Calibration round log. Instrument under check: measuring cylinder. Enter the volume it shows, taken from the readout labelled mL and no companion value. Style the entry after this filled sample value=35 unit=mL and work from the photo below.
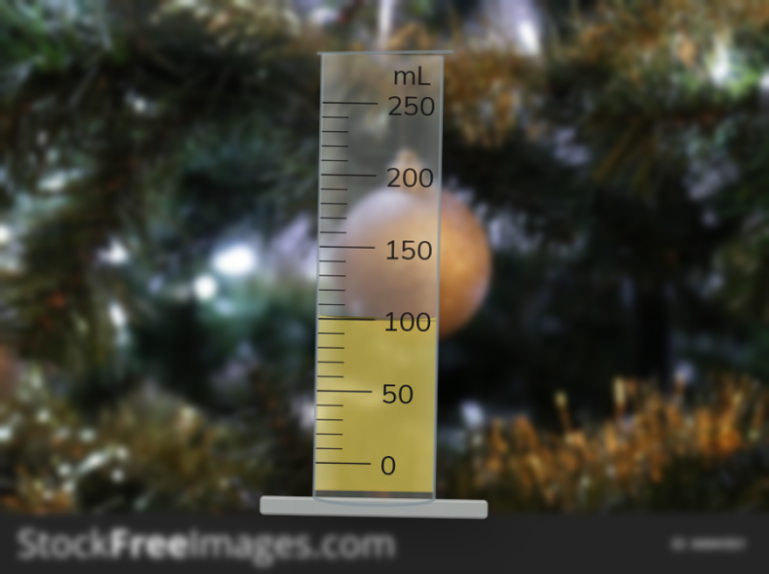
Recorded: value=100 unit=mL
